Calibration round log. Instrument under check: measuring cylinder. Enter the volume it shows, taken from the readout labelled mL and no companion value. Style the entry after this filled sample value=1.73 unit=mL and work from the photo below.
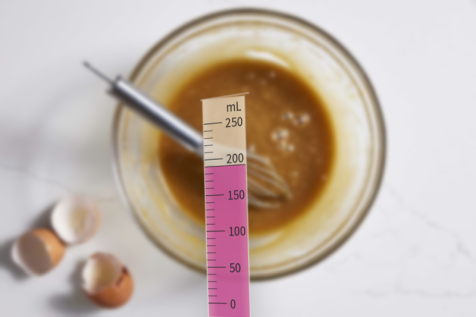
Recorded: value=190 unit=mL
